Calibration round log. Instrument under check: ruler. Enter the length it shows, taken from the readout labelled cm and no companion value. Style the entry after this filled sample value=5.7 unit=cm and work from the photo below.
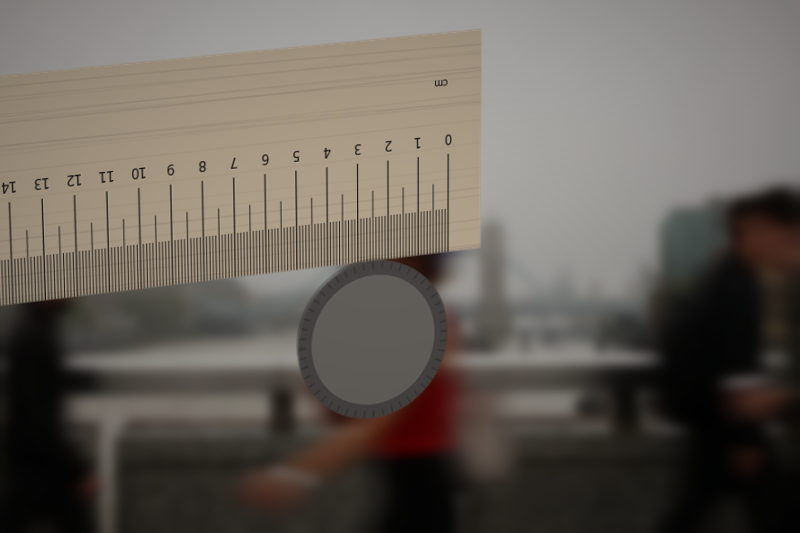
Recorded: value=5 unit=cm
